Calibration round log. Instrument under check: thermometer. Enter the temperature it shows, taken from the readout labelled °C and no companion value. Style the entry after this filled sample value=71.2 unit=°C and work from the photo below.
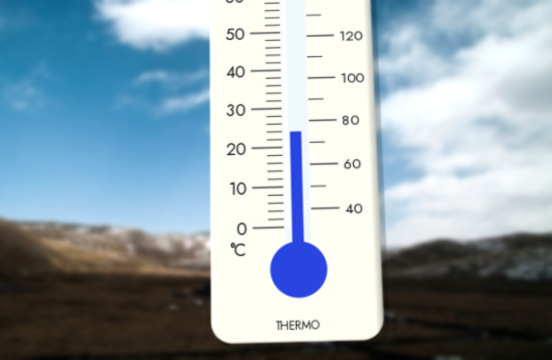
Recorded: value=24 unit=°C
